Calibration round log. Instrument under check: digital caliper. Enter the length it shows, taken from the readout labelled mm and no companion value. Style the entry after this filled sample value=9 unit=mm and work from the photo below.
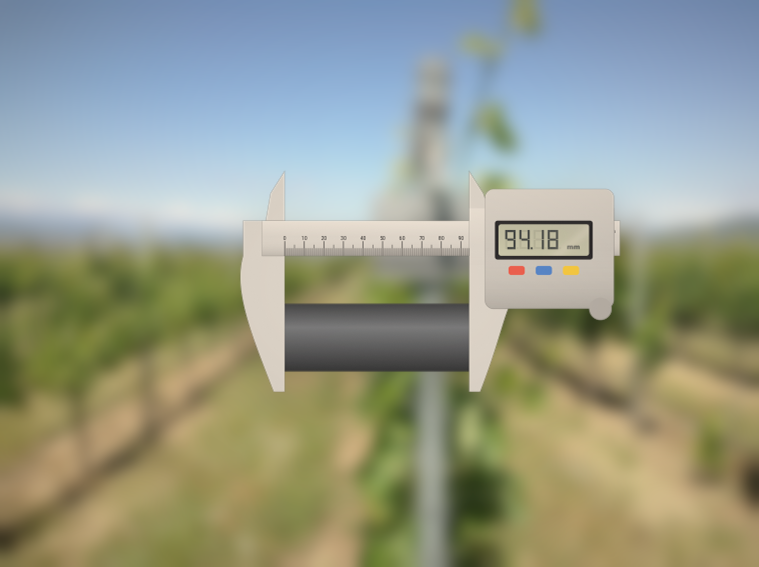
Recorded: value=94.18 unit=mm
